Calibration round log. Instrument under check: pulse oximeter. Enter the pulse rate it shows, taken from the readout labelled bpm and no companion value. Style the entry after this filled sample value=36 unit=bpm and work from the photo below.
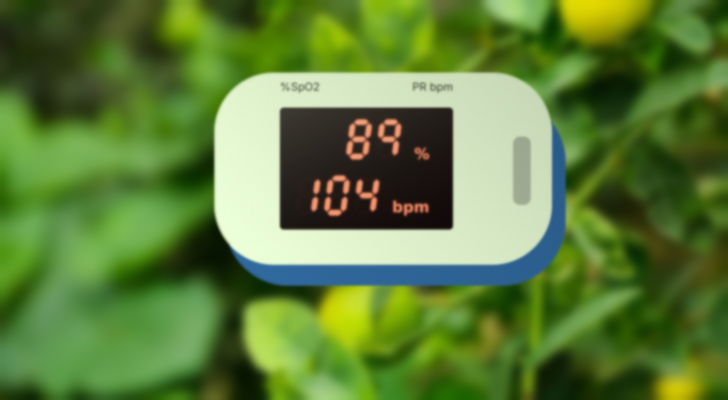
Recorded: value=104 unit=bpm
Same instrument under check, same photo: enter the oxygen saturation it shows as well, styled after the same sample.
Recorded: value=89 unit=%
